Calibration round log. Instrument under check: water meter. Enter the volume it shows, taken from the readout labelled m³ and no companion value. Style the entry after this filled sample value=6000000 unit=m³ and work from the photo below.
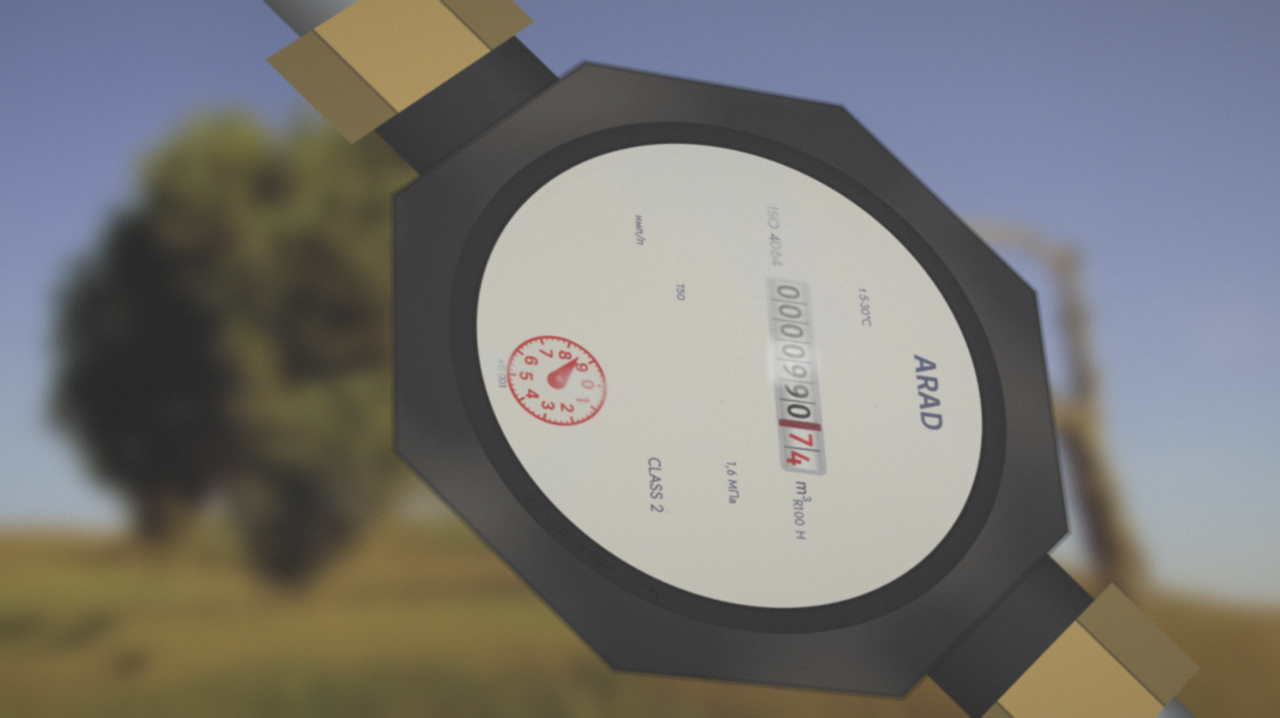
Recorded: value=990.738 unit=m³
